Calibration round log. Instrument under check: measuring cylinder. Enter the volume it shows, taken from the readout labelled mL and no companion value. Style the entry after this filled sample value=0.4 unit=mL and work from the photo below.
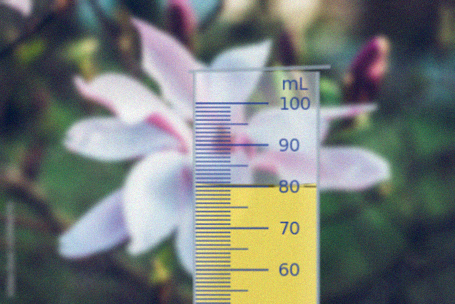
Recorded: value=80 unit=mL
